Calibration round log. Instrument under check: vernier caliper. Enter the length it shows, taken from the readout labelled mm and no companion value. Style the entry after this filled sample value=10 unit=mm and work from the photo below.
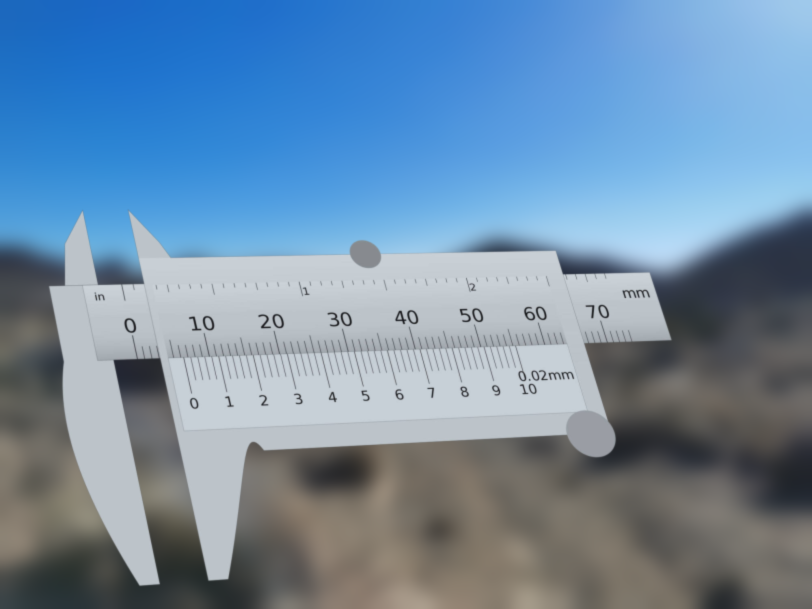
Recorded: value=6.4 unit=mm
